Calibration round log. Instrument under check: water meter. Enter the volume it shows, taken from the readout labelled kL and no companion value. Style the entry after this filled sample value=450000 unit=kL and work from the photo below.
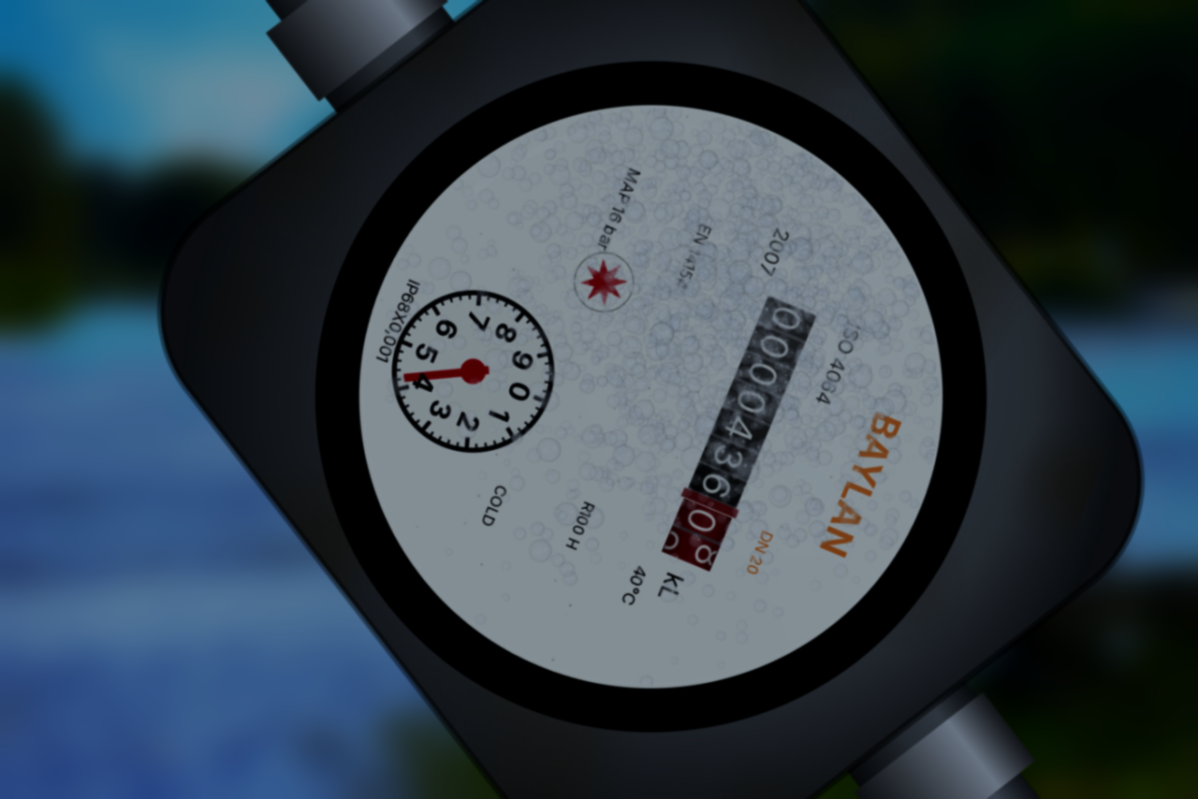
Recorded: value=436.084 unit=kL
